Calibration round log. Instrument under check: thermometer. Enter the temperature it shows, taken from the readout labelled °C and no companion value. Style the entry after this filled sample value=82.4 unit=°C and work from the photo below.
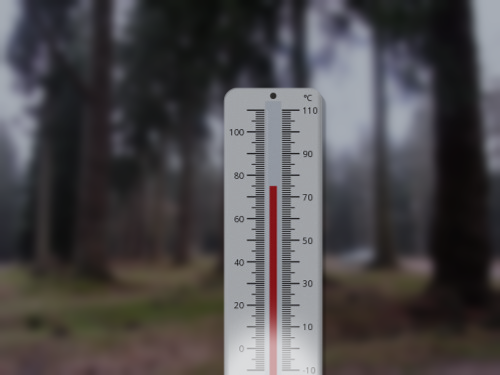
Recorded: value=75 unit=°C
